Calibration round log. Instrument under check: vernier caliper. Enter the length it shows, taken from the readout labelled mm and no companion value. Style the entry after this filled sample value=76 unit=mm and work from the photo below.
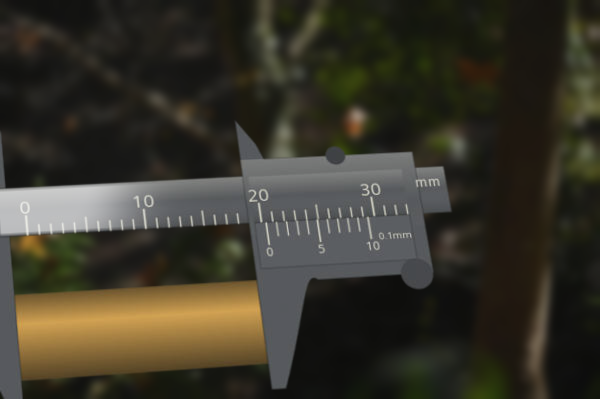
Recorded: value=20.4 unit=mm
